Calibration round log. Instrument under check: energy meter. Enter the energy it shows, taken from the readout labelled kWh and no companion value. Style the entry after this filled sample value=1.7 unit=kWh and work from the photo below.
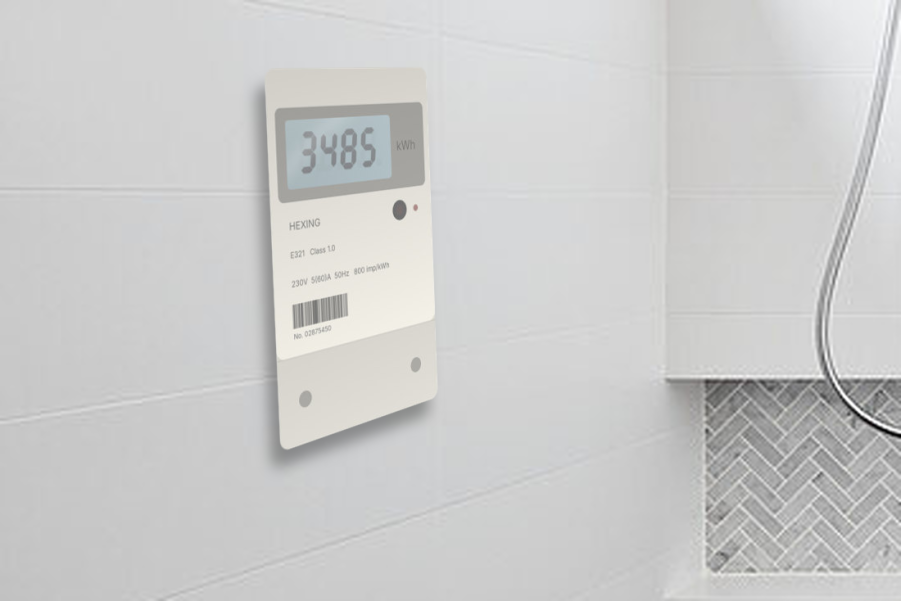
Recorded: value=3485 unit=kWh
